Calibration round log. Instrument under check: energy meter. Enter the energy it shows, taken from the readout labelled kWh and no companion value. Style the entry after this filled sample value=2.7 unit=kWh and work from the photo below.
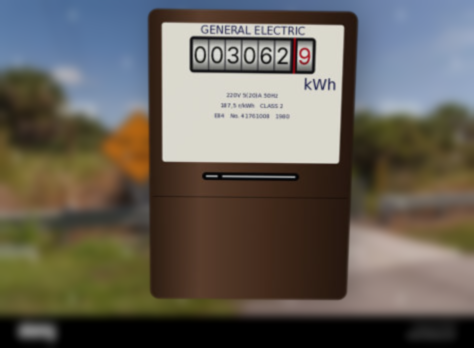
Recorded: value=3062.9 unit=kWh
